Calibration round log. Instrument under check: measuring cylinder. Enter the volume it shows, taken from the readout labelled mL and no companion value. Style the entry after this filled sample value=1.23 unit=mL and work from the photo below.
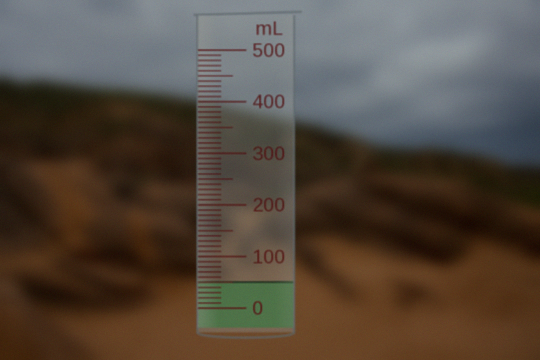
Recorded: value=50 unit=mL
